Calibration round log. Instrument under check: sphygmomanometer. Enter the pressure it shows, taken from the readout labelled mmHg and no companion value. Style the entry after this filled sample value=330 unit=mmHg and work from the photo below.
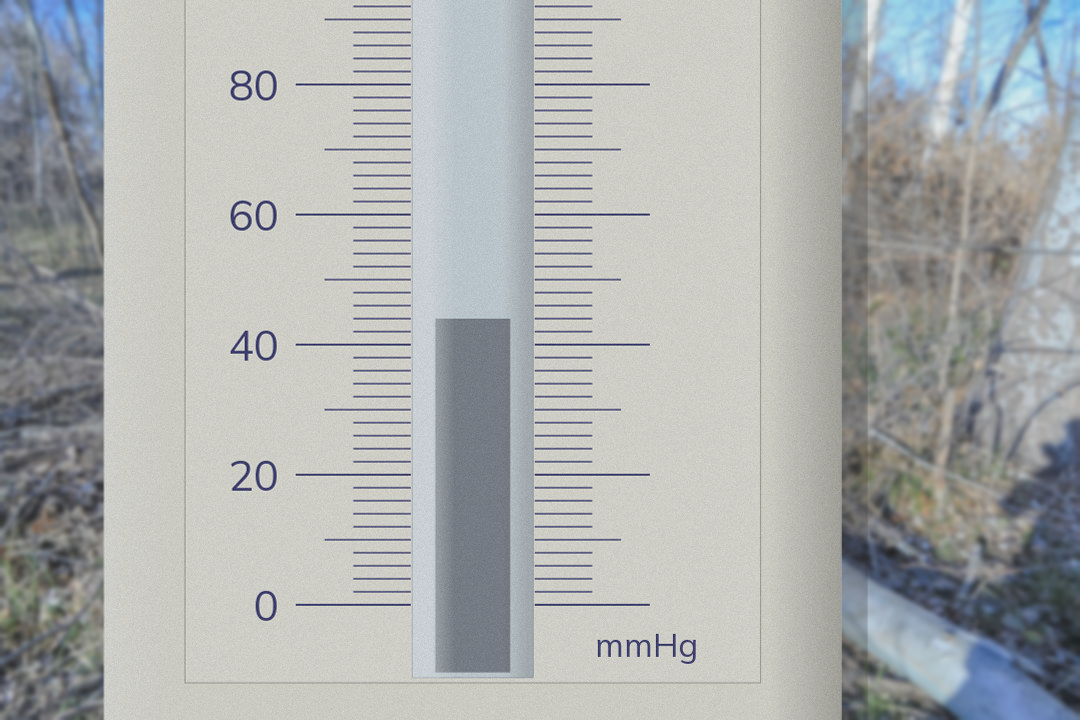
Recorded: value=44 unit=mmHg
